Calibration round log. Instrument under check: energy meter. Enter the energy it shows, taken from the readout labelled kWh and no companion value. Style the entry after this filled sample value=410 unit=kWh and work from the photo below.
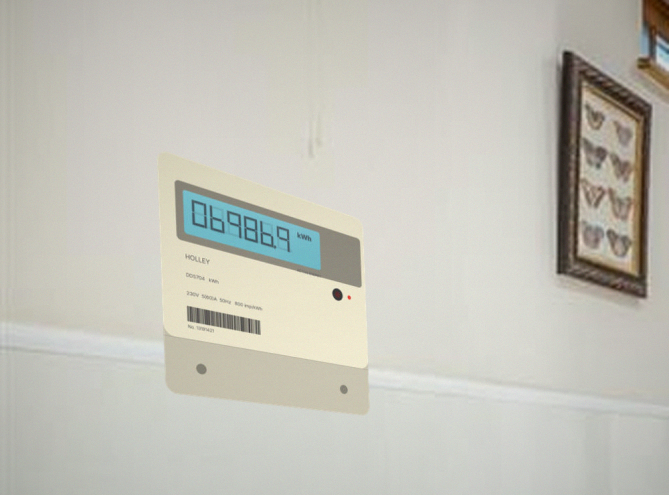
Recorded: value=6986.9 unit=kWh
